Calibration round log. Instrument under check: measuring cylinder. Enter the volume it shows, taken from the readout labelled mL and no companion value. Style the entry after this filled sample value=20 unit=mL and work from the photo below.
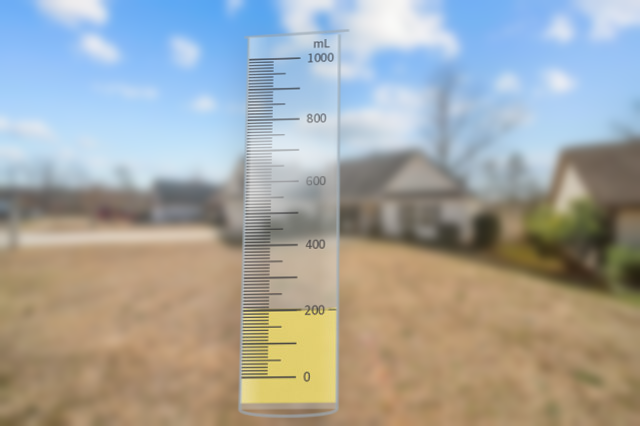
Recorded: value=200 unit=mL
